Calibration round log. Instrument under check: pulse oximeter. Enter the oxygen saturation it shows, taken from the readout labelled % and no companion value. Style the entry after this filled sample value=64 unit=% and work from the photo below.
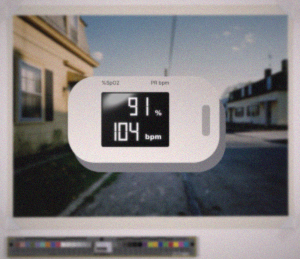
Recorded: value=91 unit=%
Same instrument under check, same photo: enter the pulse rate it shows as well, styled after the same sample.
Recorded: value=104 unit=bpm
